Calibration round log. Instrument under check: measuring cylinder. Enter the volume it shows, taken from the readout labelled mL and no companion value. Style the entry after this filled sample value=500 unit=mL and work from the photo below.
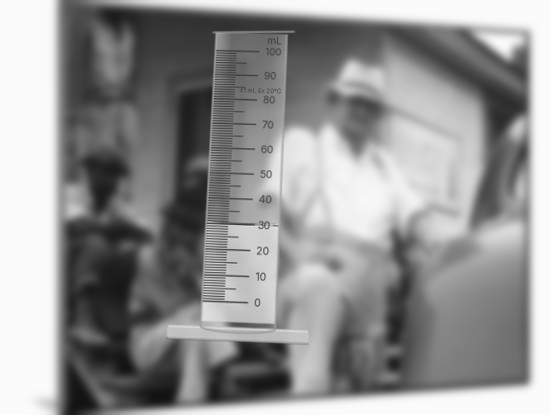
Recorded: value=30 unit=mL
